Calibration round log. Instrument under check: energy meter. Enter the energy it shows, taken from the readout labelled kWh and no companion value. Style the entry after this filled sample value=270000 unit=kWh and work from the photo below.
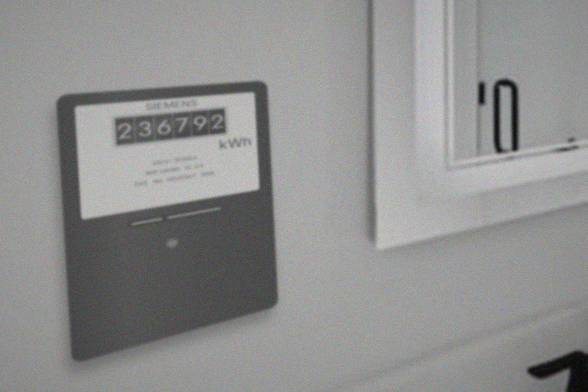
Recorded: value=236792 unit=kWh
